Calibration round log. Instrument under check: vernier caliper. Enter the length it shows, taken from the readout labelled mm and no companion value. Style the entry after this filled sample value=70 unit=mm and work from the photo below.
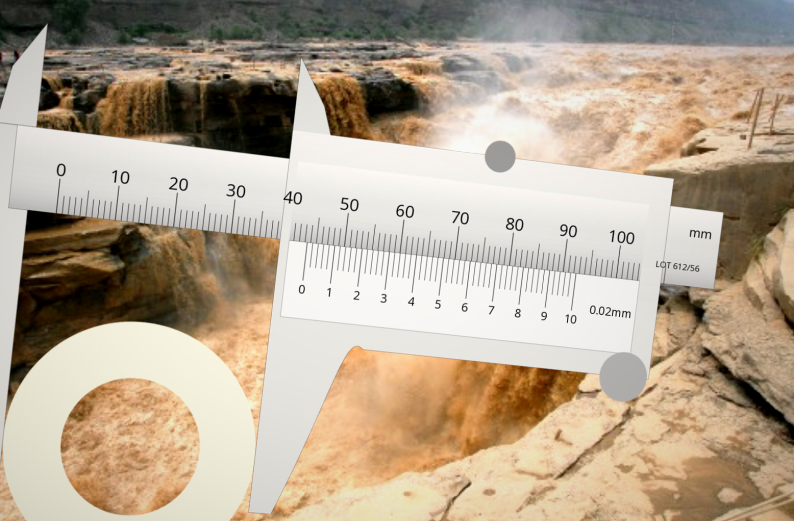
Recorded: value=43.4 unit=mm
